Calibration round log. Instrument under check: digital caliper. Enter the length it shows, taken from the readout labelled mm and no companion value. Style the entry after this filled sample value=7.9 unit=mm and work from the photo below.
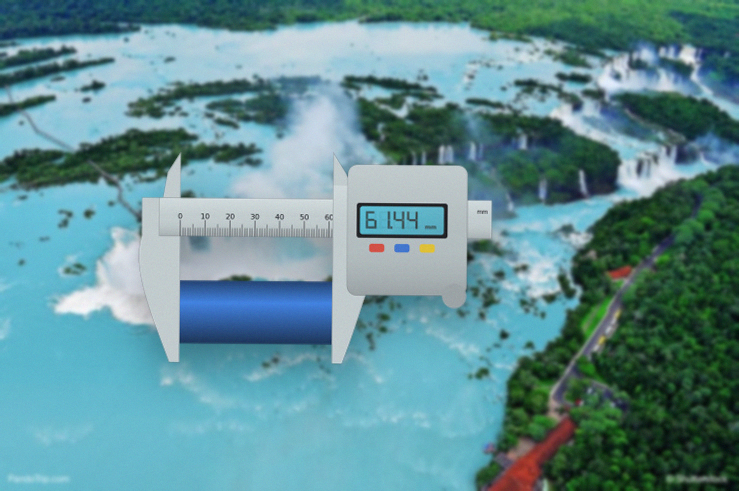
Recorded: value=61.44 unit=mm
